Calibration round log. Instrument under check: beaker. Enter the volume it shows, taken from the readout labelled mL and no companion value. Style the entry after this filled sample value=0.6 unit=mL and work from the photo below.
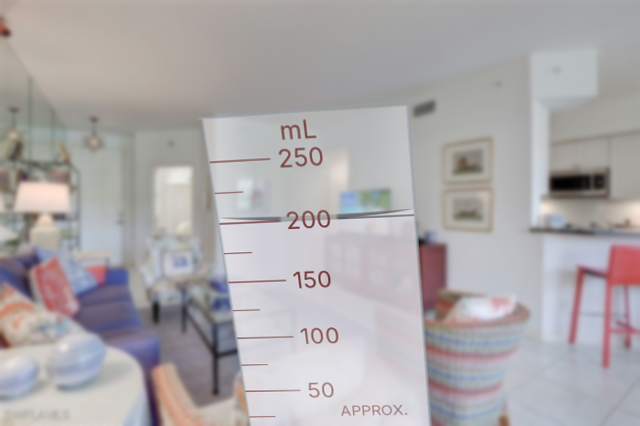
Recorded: value=200 unit=mL
